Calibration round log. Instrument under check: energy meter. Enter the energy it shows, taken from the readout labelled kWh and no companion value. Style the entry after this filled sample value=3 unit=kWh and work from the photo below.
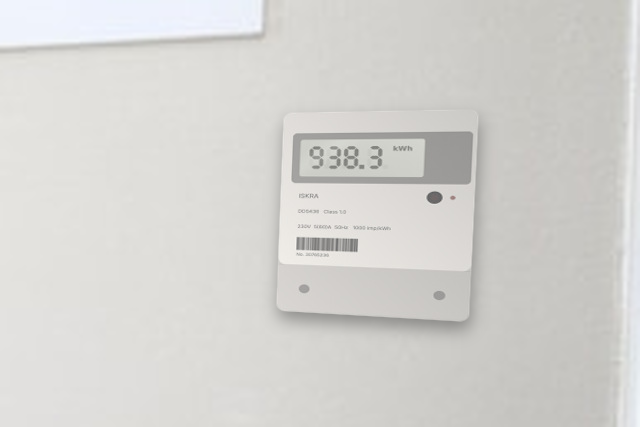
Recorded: value=938.3 unit=kWh
